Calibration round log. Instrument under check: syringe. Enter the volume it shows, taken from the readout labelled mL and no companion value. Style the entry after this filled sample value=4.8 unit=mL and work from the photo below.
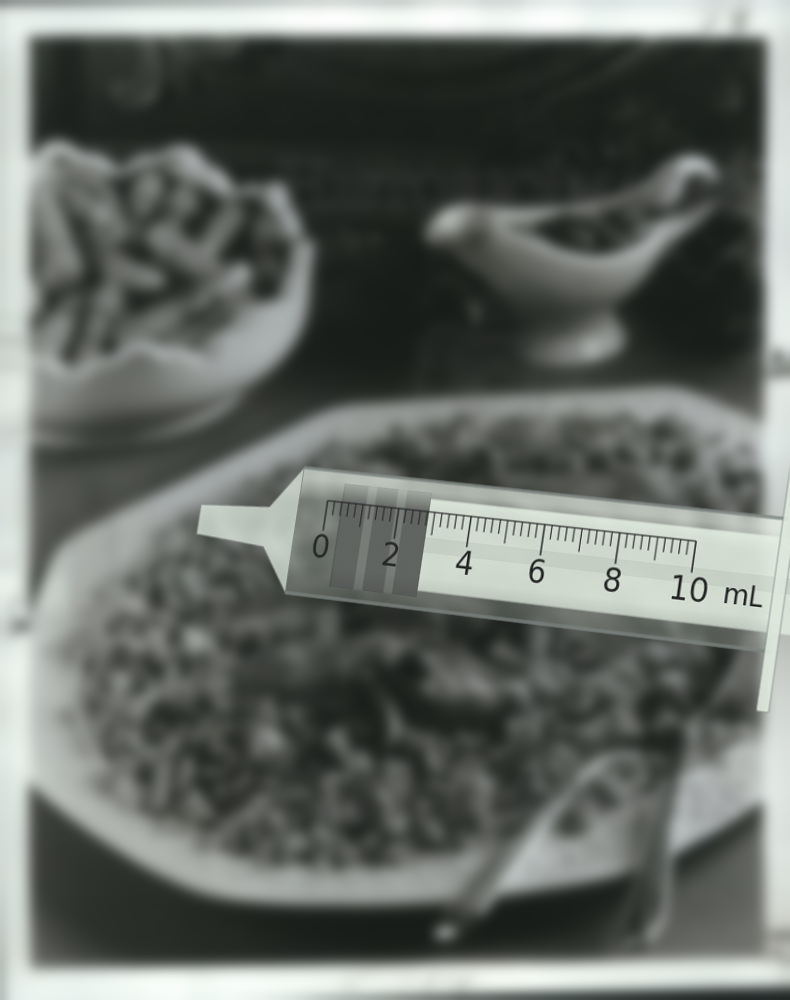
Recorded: value=0.4 unit=mL
